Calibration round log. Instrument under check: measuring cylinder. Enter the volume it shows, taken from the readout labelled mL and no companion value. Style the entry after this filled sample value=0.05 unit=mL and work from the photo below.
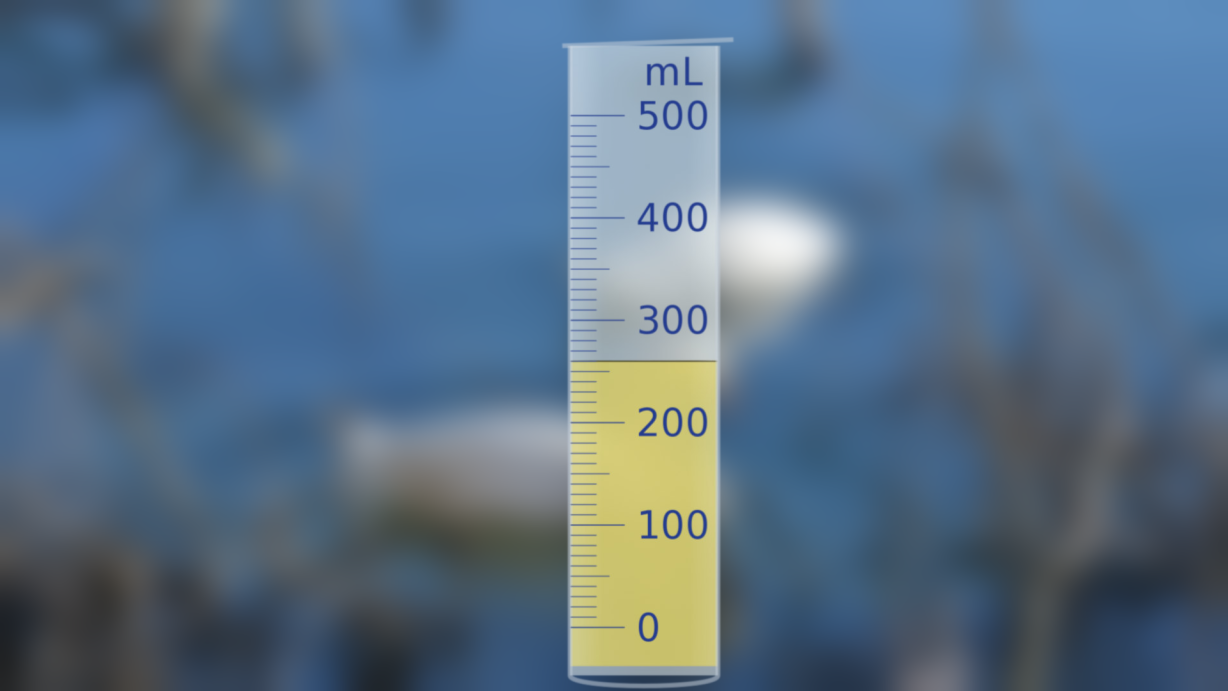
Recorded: value=260 unit=mL
